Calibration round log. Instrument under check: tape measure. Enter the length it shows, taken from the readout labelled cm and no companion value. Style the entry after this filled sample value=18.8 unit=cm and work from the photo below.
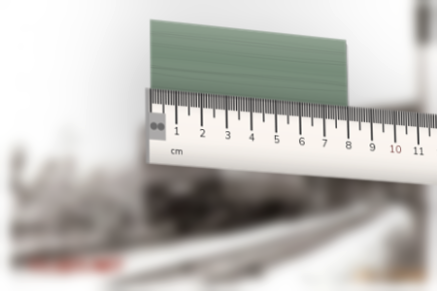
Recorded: value=8 unit=cm
